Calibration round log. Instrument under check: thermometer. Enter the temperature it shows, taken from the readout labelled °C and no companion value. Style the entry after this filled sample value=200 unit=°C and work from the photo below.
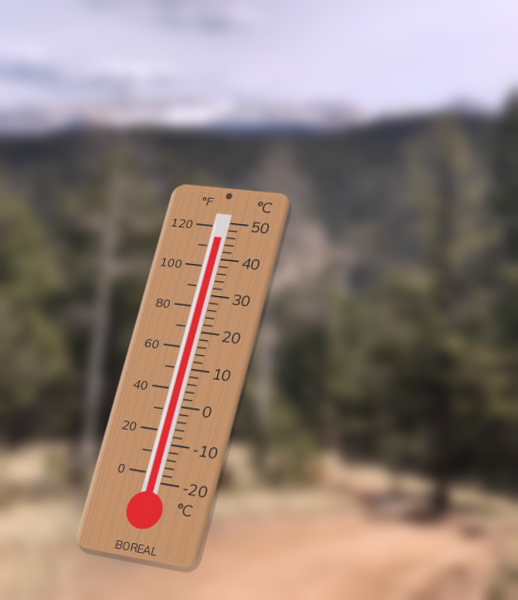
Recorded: value=46 unit=°C
